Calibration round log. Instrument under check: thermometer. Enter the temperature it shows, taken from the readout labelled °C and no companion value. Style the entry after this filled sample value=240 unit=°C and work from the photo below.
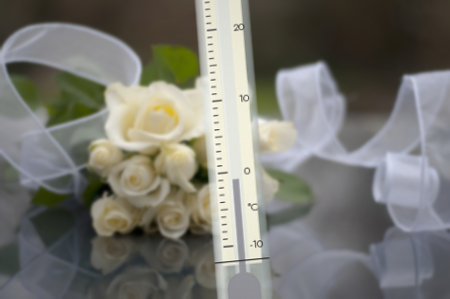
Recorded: value=-1 unit=°C
